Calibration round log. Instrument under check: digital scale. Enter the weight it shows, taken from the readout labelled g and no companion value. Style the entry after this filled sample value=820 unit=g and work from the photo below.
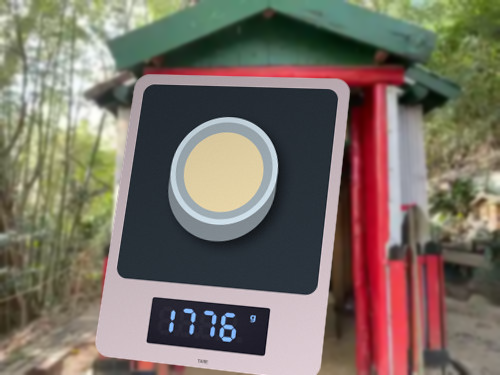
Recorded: value=1776 unit=g
